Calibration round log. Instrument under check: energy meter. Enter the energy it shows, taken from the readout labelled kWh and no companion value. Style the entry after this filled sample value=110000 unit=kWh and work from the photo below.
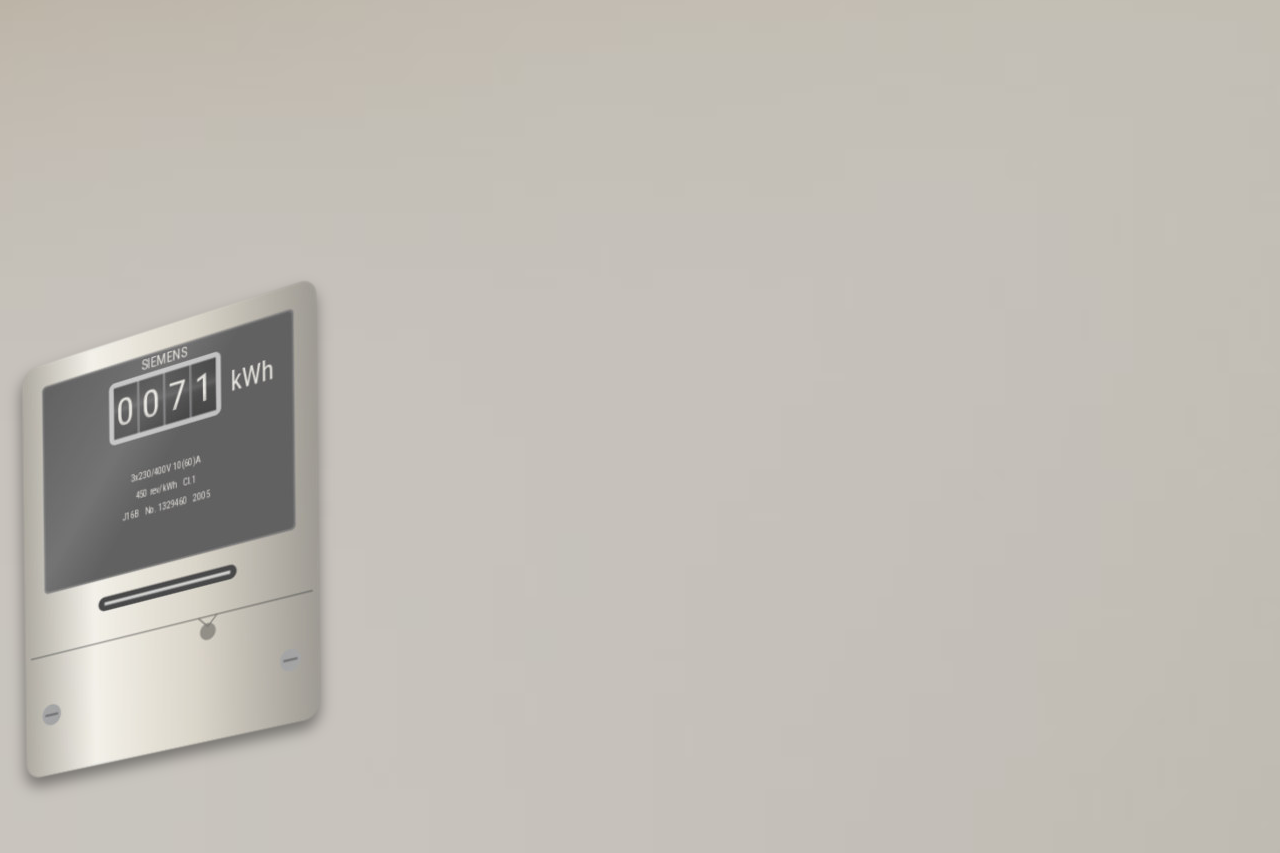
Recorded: value=71 unit=kWh
